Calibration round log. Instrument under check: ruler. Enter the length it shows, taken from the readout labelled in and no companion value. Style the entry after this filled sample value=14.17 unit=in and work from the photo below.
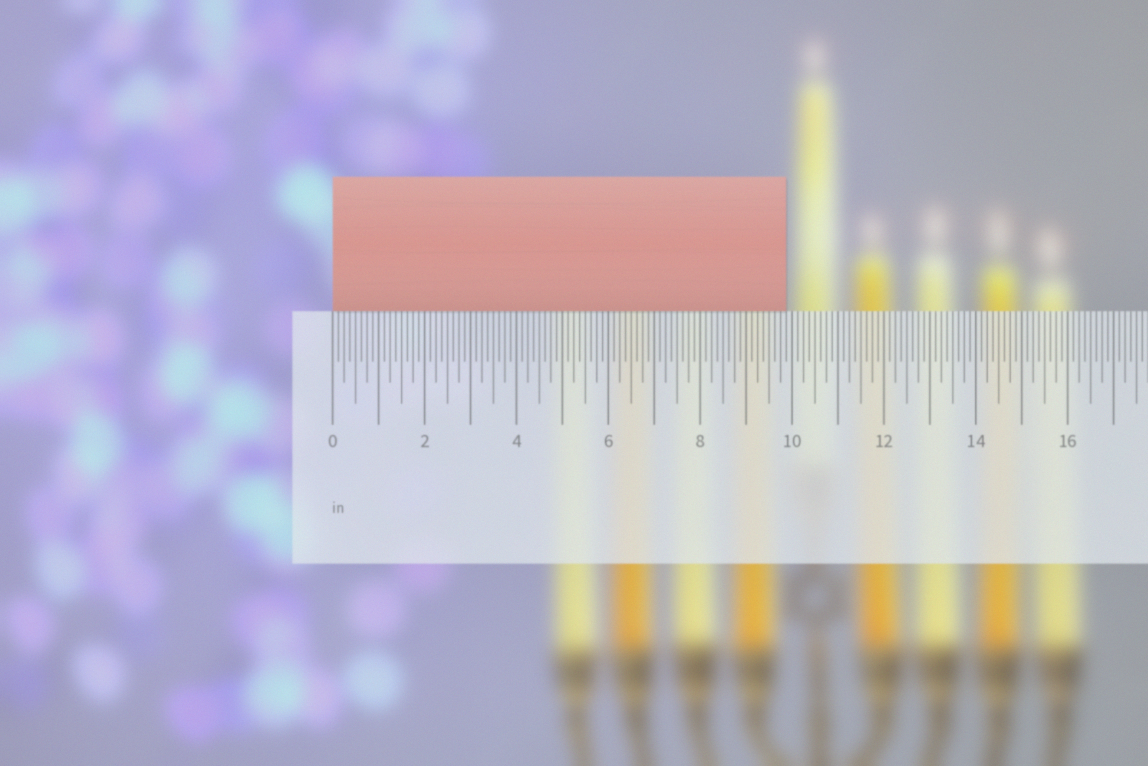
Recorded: value=9.875 unit=in
